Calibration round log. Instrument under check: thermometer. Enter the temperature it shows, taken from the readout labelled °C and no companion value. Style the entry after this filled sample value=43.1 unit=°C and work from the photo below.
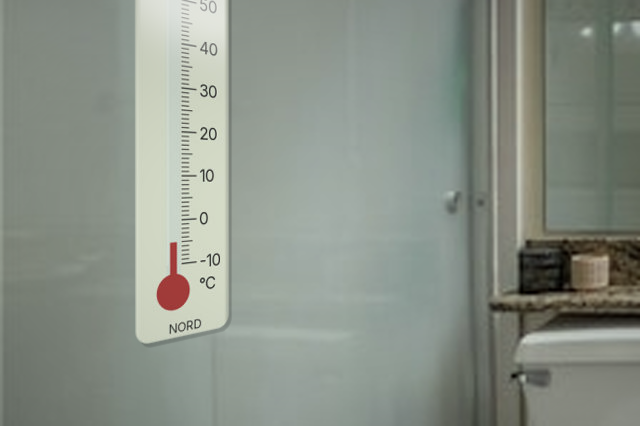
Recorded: value=-5 unit=°C
